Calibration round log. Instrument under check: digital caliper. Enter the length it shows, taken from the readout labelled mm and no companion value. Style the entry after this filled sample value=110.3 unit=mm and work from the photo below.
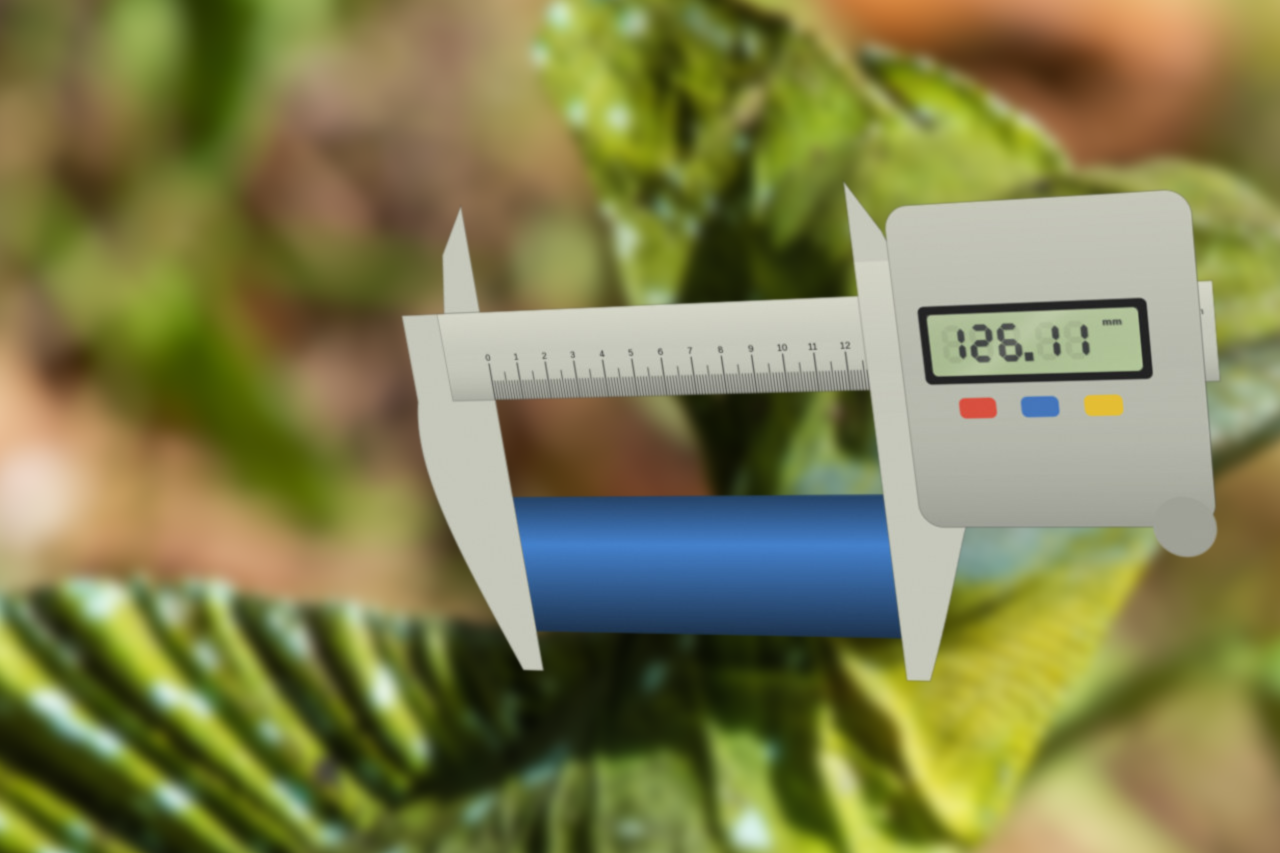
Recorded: value=126.11 unit=mm
